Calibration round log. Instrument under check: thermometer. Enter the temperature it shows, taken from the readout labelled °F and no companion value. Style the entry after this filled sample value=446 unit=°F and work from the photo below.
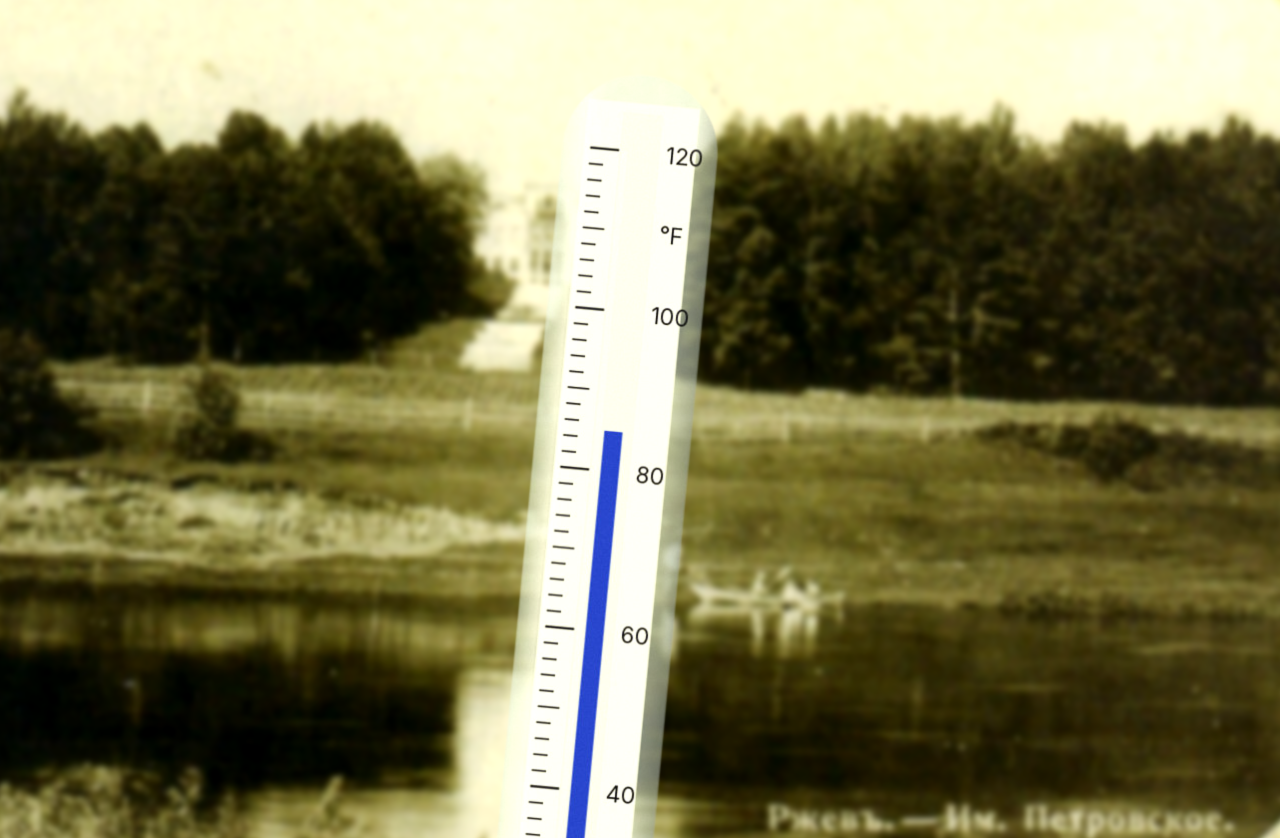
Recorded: value=85 unit=°F
